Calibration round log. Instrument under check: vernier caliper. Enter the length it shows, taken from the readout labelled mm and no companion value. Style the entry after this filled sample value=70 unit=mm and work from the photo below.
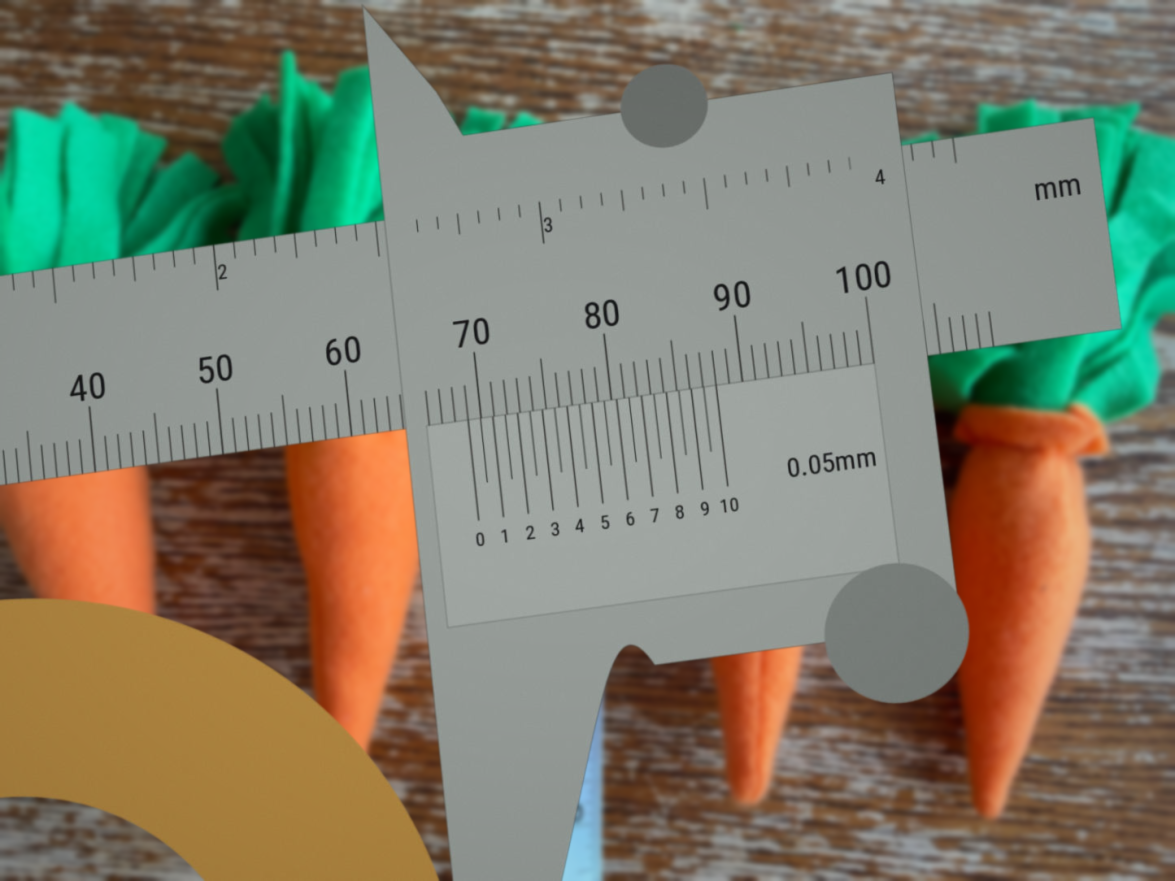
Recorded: value=69.0 unit=mm
